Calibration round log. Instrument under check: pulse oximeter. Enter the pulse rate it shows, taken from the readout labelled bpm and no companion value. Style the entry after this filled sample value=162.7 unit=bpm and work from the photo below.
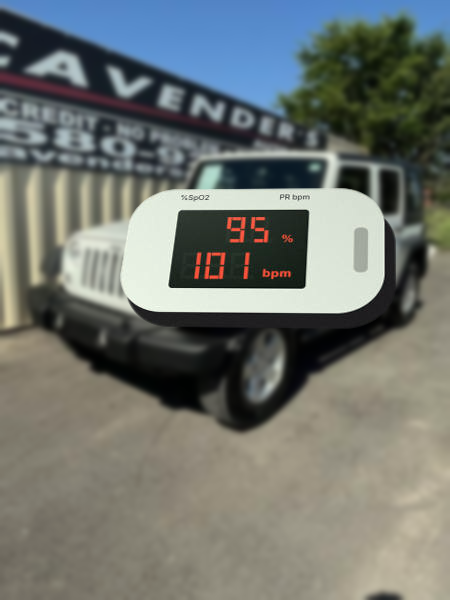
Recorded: value=101 unit=bpm
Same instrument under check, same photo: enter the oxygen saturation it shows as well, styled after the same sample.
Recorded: value=95 unit=%
